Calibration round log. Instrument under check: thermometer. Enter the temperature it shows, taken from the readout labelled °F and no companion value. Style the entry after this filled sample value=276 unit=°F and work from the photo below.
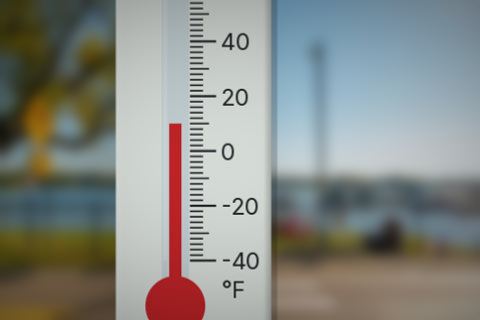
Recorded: value=10 unit=°F
